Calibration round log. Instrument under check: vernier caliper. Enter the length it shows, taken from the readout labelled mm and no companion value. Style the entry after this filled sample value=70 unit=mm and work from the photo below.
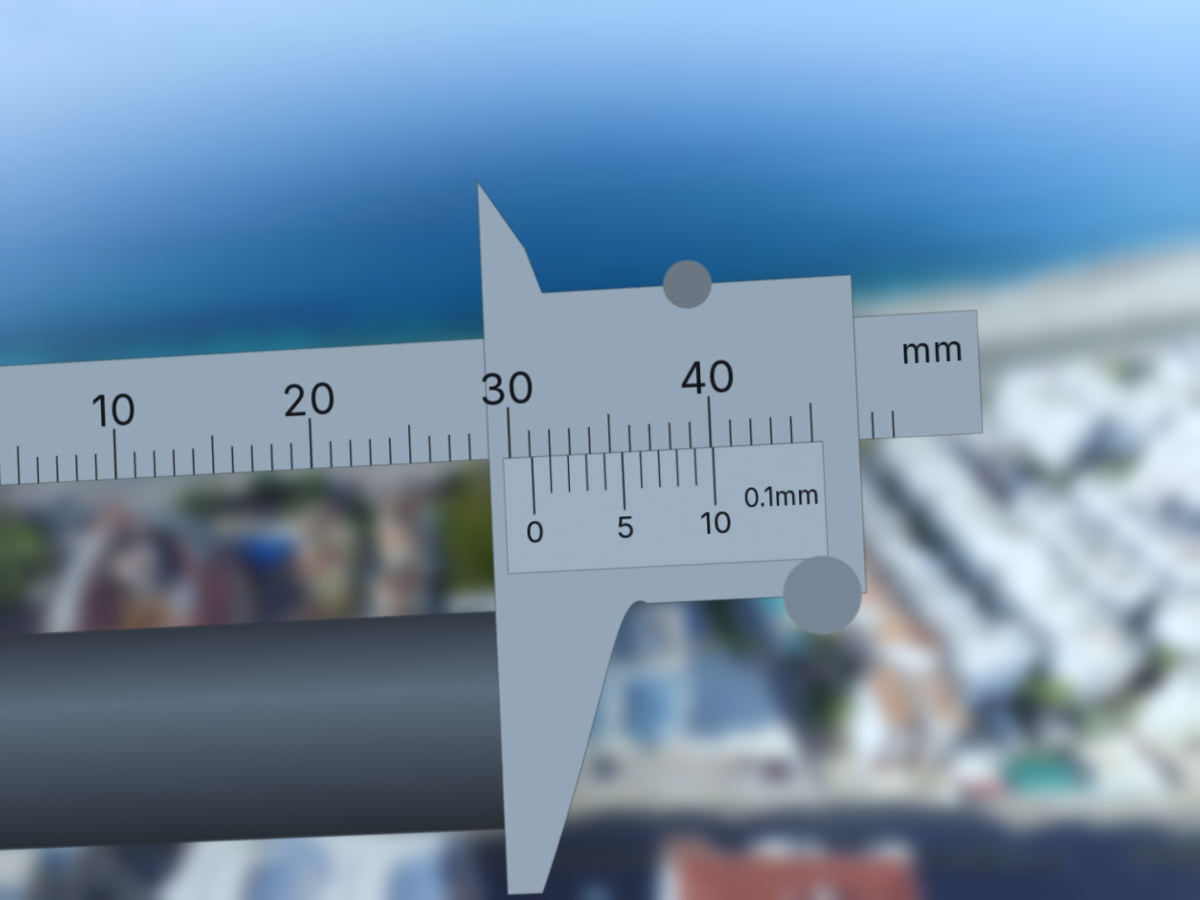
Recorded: value=31.1 unit=mm
